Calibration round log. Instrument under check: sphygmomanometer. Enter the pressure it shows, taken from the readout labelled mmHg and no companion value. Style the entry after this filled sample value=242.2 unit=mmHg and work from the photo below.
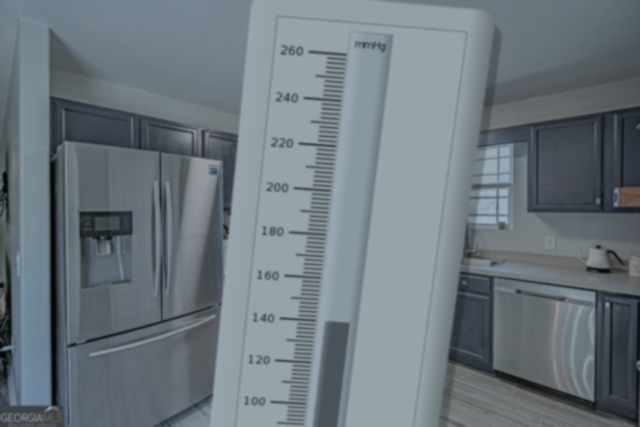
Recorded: value=140 unit=mmHg
